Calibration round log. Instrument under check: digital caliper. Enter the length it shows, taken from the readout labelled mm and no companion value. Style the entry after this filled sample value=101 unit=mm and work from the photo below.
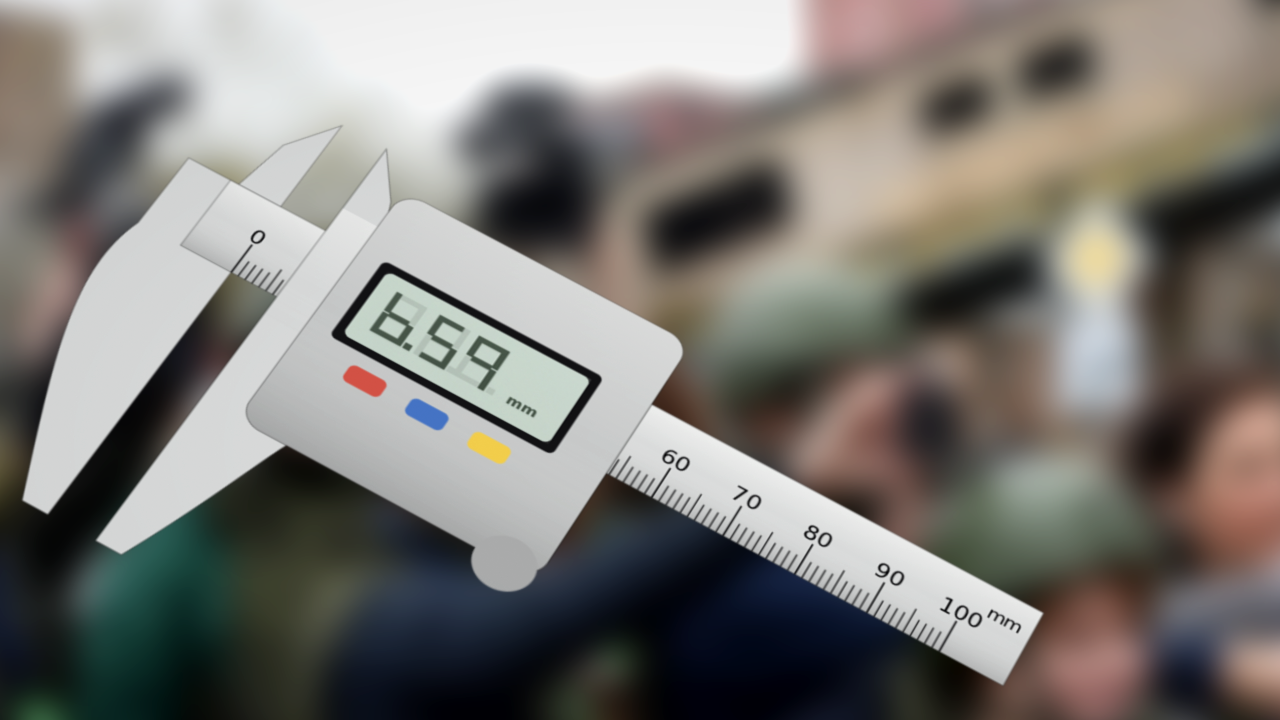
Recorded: value=6.59 unit=mm
